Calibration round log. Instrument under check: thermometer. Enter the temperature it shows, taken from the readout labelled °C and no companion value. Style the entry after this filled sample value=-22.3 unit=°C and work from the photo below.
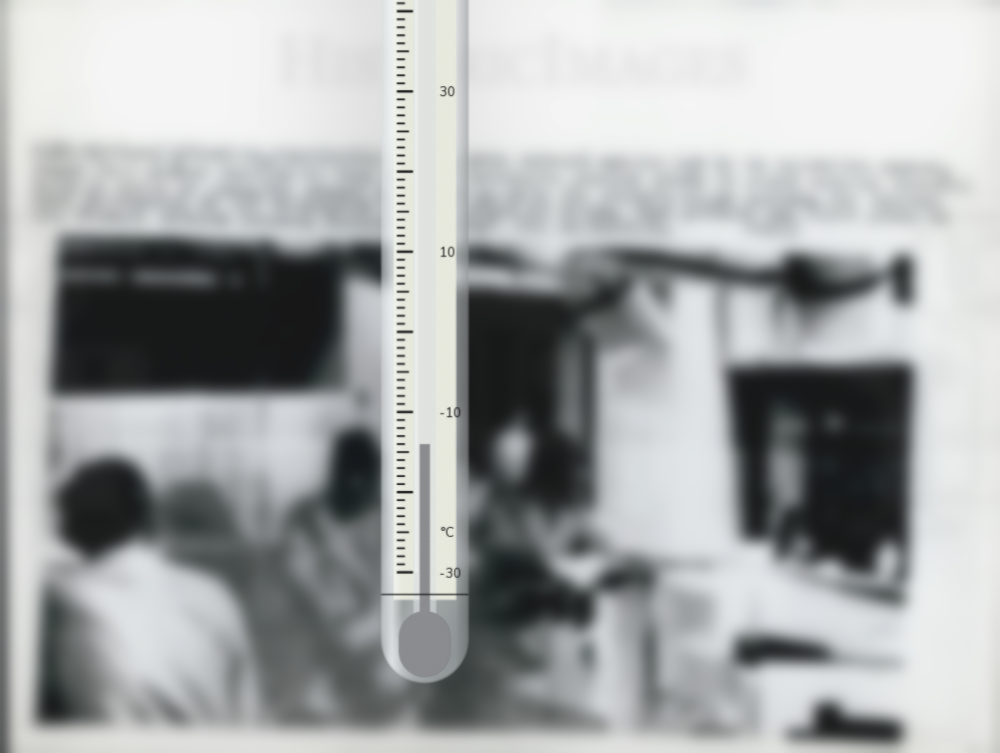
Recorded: value=-14 unit=°C
